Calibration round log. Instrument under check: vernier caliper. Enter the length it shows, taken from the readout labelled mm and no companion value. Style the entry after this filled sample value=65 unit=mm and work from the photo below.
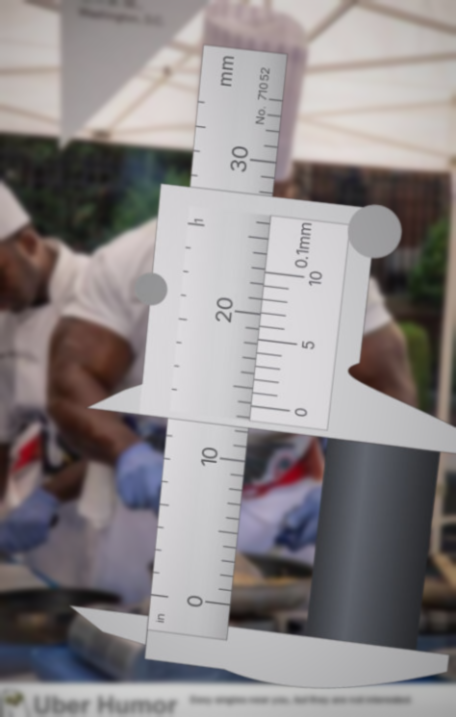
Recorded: value=13.8 unit=mm
